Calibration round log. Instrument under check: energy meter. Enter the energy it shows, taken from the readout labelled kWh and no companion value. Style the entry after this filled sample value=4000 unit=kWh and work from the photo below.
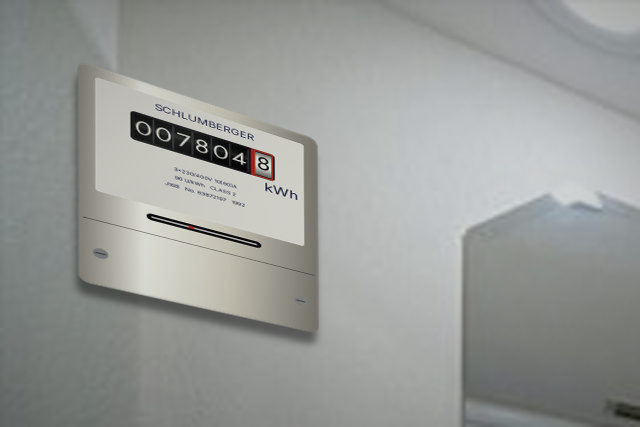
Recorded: value=7804.8 unit=kWh
